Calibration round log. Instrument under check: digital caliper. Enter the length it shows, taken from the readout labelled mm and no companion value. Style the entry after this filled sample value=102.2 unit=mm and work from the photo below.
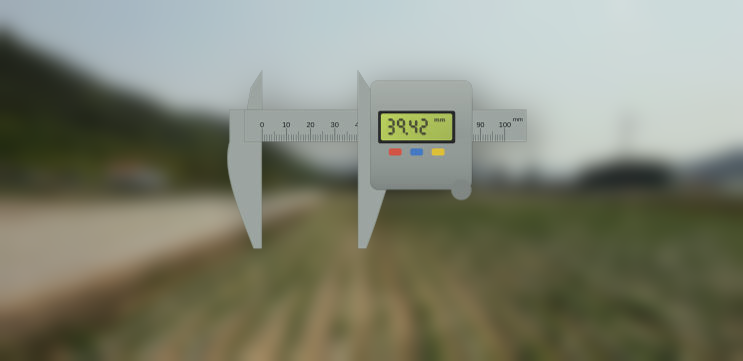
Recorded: value=39.42 unit=mm
